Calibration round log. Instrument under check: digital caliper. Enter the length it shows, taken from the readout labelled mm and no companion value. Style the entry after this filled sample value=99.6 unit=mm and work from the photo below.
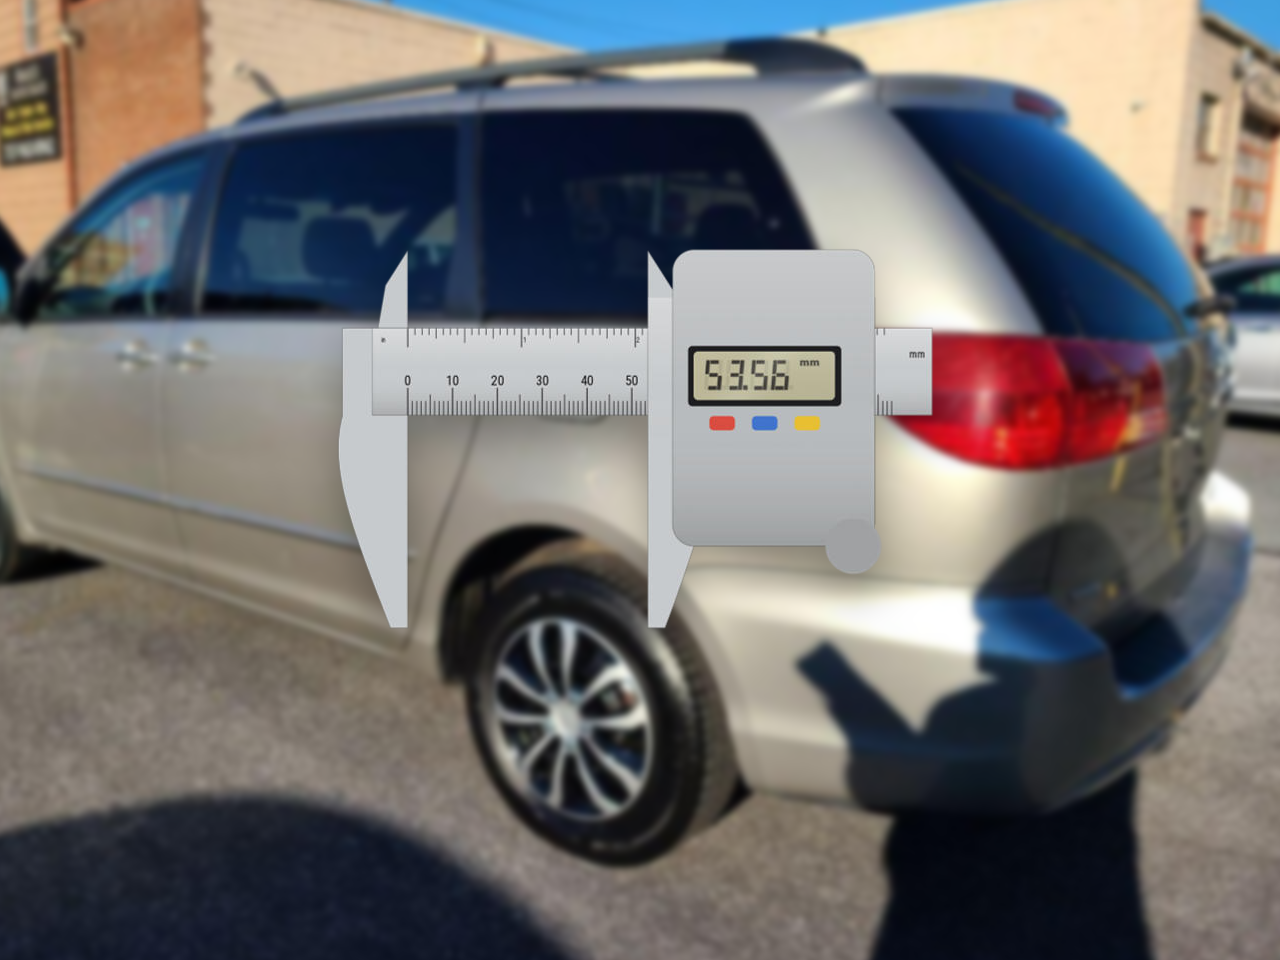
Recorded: value=53.56 unit=mm
